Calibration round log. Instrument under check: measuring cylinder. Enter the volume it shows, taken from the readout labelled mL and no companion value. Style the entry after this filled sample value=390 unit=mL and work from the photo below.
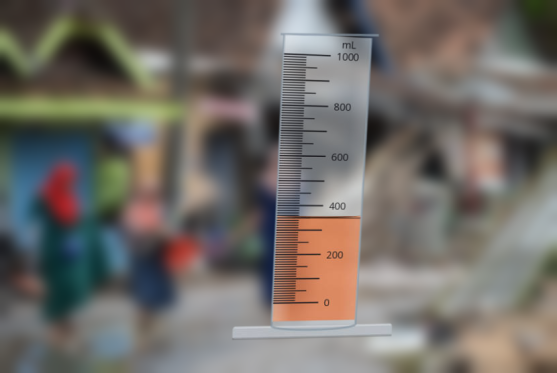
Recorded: value=350 unit=mL
